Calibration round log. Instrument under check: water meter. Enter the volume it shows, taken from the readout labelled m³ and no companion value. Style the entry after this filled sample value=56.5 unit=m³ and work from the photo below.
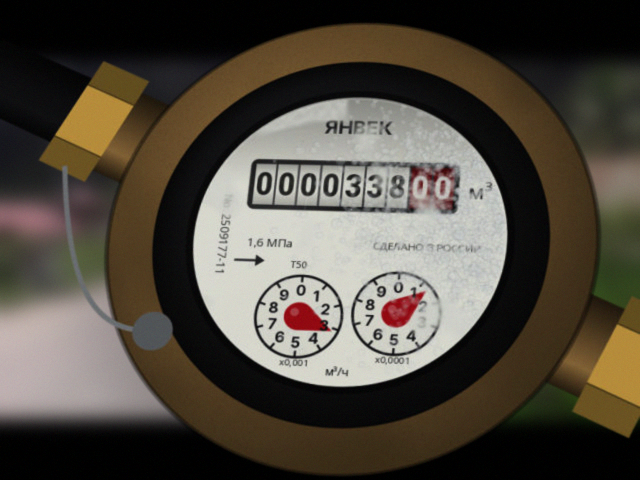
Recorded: value=338.0031 unit=m³
